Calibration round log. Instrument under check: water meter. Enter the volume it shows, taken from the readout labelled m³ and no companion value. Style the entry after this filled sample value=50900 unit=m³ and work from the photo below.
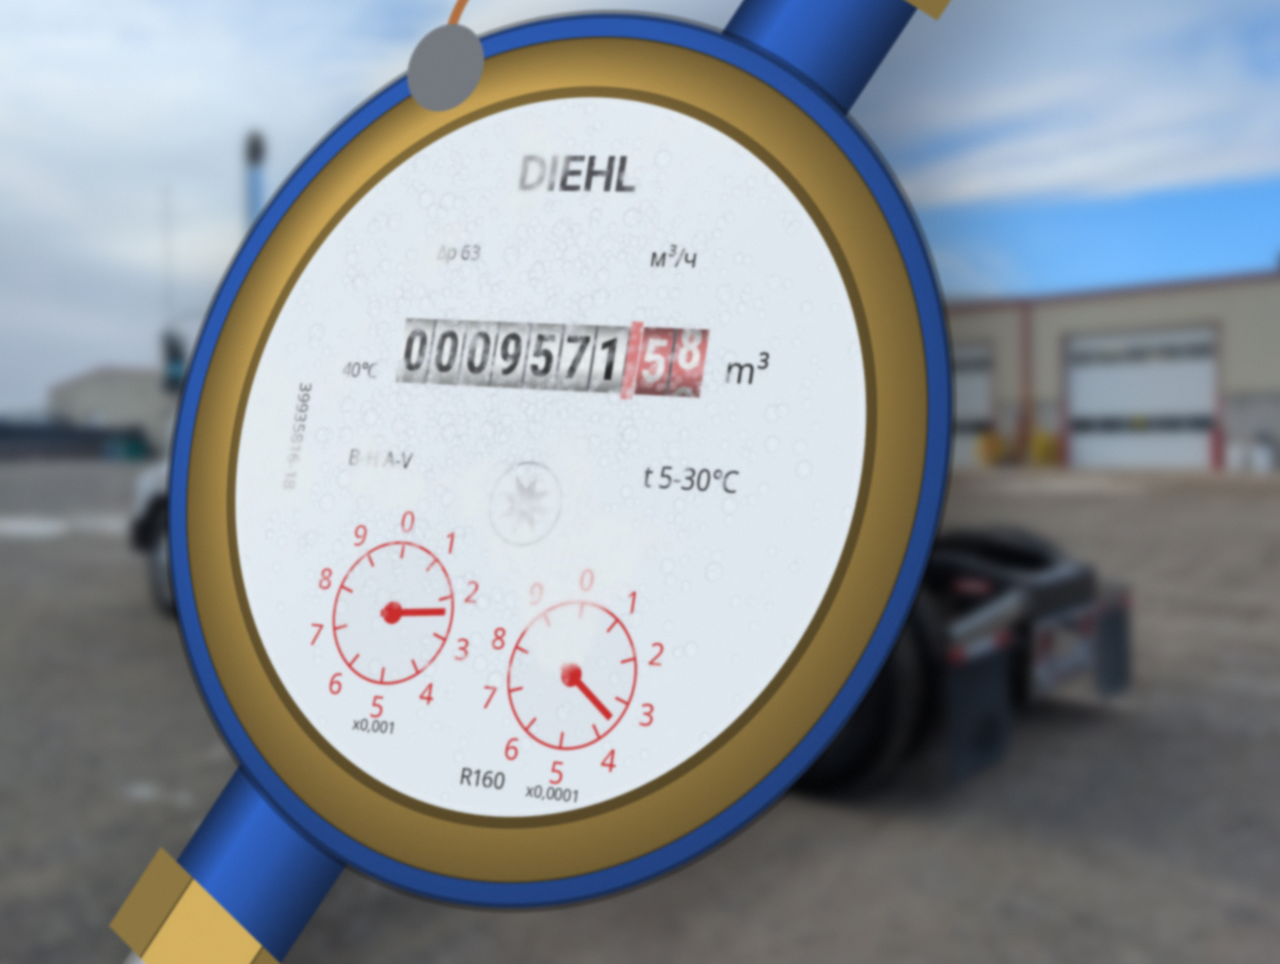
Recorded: value=9571.5823 unit=m³
